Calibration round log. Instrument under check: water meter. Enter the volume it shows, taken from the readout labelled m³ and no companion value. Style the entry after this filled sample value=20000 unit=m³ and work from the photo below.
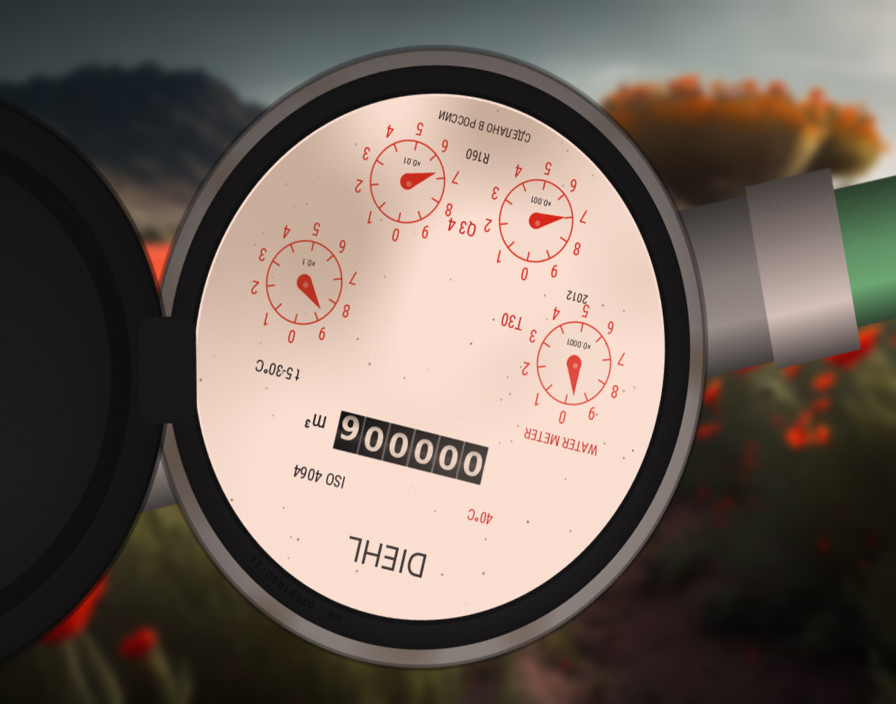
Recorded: value=5.8669 unit=m³
